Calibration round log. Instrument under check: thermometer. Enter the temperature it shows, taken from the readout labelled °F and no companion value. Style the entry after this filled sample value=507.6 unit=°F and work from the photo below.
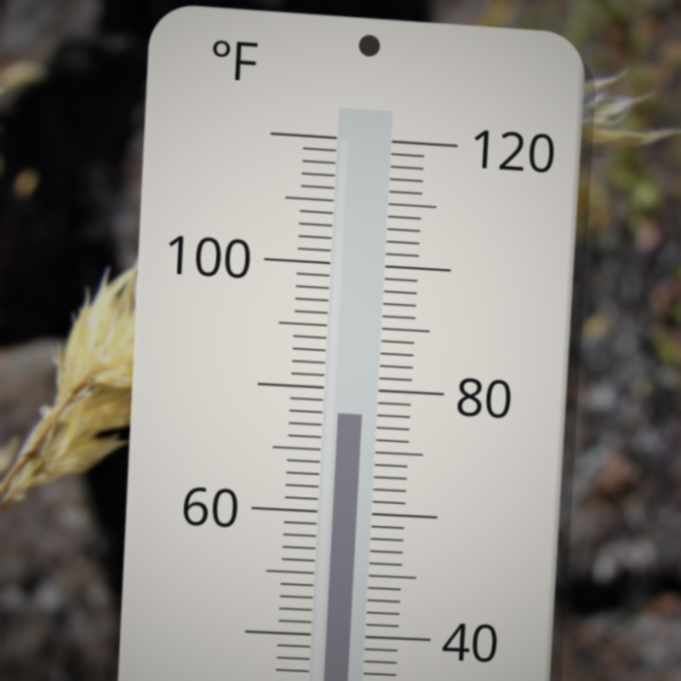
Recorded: value=76 unit=°F
